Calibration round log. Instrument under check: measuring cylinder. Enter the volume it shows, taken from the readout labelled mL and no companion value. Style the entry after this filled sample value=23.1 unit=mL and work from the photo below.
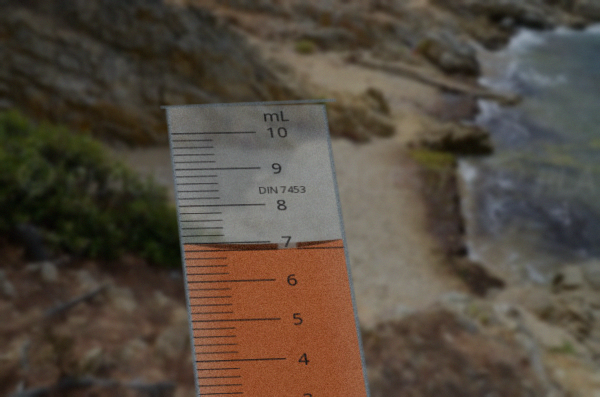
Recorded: value=6.8 unit=mL
